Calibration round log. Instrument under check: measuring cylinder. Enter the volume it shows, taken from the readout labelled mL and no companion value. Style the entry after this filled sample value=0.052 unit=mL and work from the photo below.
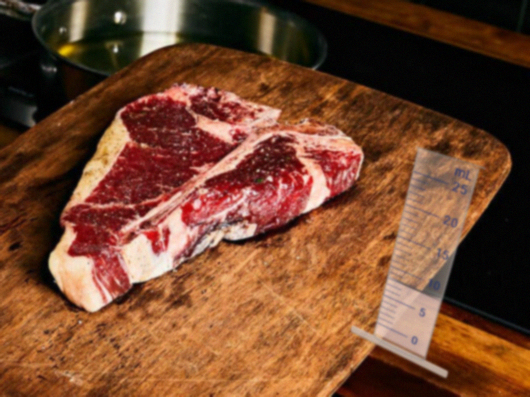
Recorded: value=8 unit=mL
